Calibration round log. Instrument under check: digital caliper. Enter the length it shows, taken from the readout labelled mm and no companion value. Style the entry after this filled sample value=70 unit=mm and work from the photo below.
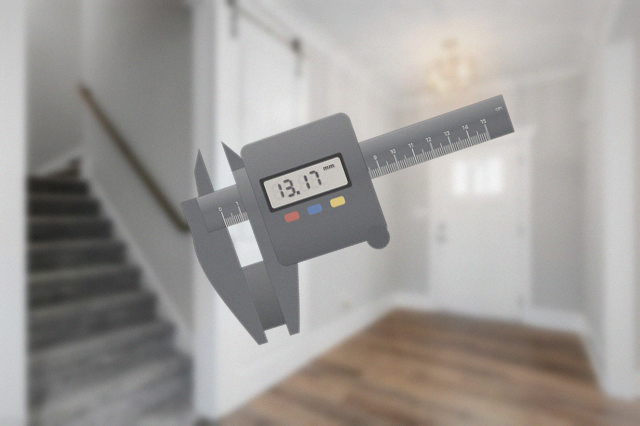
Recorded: value=13.17 unit=mm
